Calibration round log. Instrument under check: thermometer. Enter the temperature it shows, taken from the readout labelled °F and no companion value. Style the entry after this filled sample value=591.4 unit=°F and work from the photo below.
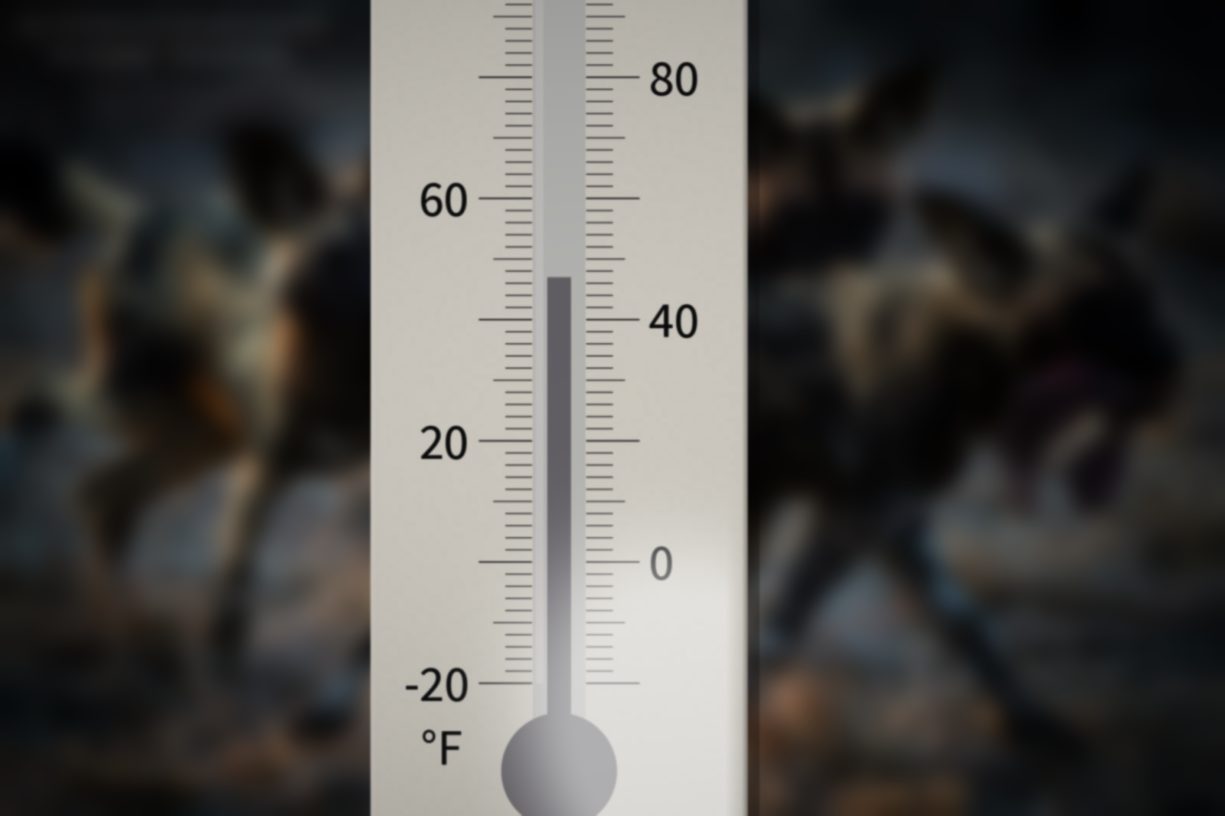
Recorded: value=47 unit=°F
